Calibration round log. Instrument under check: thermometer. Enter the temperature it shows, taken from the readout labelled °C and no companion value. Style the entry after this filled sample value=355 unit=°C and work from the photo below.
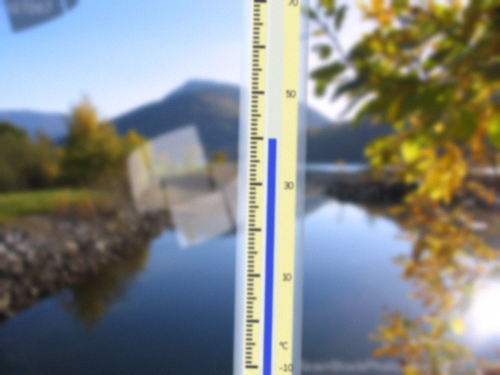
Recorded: value=40 unit=°C
